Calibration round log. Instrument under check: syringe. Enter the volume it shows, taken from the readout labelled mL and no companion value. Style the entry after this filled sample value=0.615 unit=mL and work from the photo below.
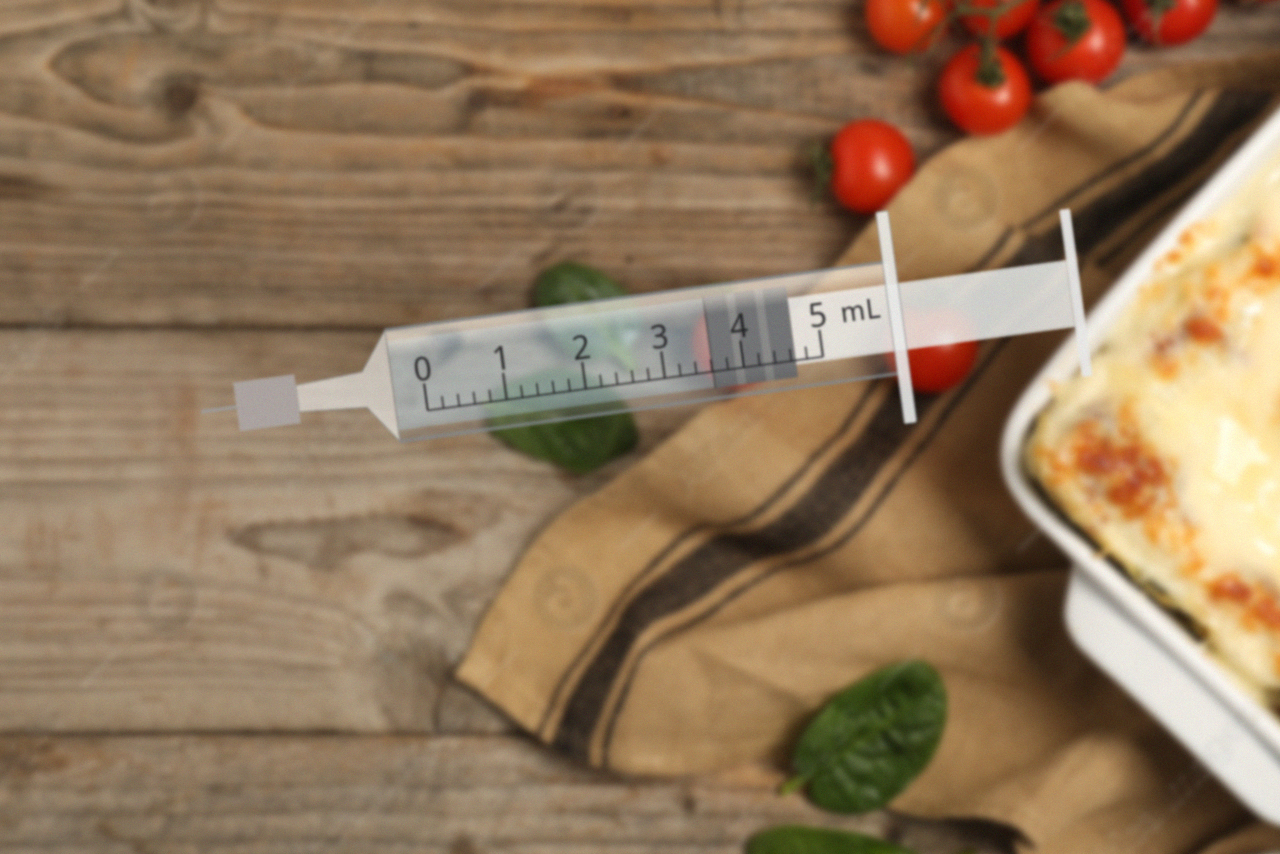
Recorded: value=3.6 unit=mL
